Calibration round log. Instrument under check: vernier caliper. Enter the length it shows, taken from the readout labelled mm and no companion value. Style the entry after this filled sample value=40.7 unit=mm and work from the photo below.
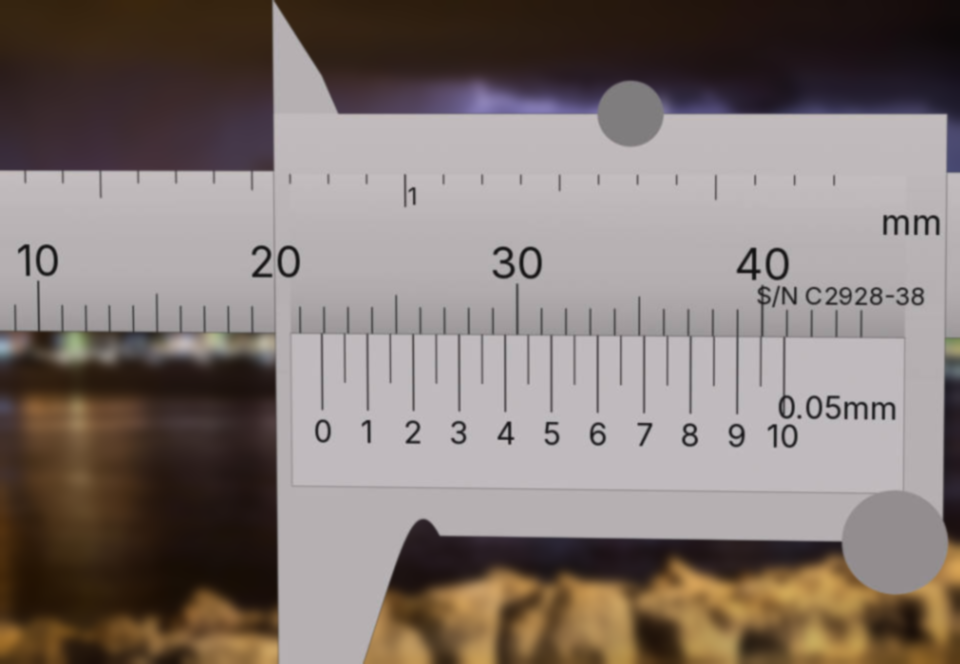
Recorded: value=21.9 unit=mm
